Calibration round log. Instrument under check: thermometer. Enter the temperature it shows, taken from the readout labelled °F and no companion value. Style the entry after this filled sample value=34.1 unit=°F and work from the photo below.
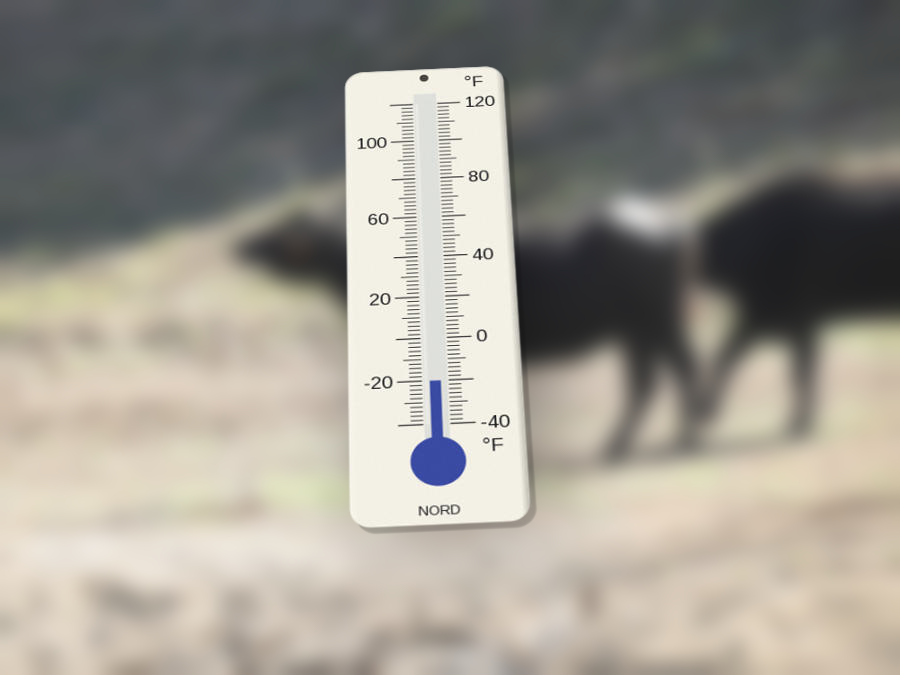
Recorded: value=-20 unit=°F
